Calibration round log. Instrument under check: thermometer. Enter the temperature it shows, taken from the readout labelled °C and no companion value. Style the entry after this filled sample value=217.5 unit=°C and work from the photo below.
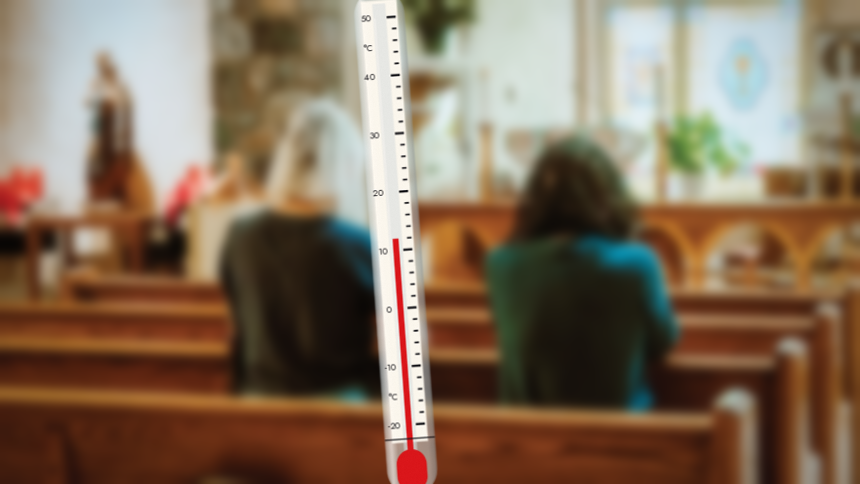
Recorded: value=12 unit=°C
